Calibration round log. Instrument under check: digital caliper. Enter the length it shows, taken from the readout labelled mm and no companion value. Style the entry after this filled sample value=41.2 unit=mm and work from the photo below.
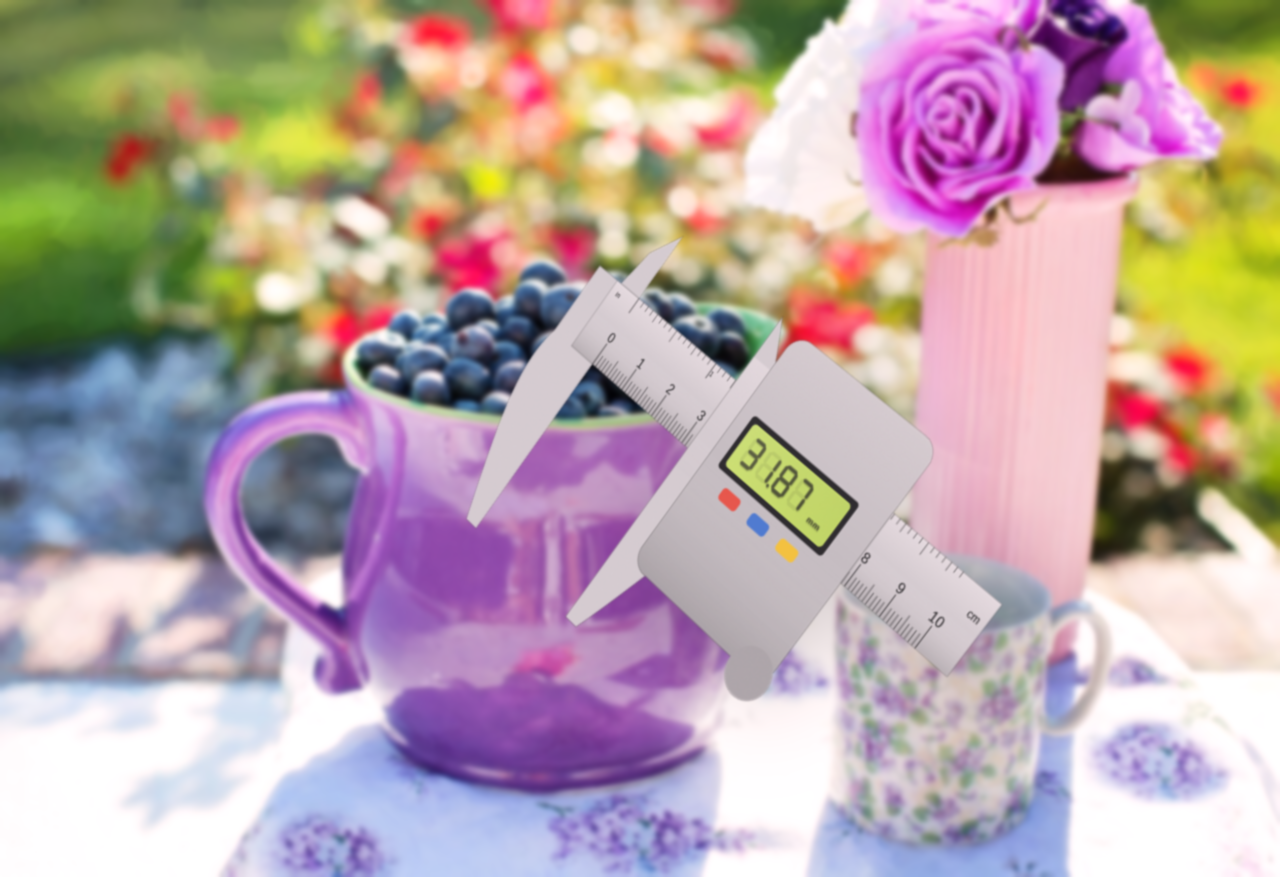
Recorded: value=31.87 unit=mm
